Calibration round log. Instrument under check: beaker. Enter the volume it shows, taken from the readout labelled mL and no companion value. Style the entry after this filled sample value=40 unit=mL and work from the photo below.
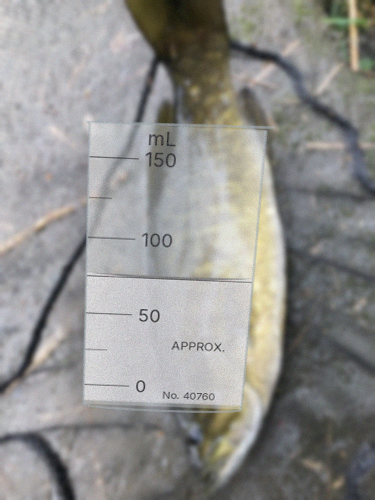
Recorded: value=75 unit=mL
